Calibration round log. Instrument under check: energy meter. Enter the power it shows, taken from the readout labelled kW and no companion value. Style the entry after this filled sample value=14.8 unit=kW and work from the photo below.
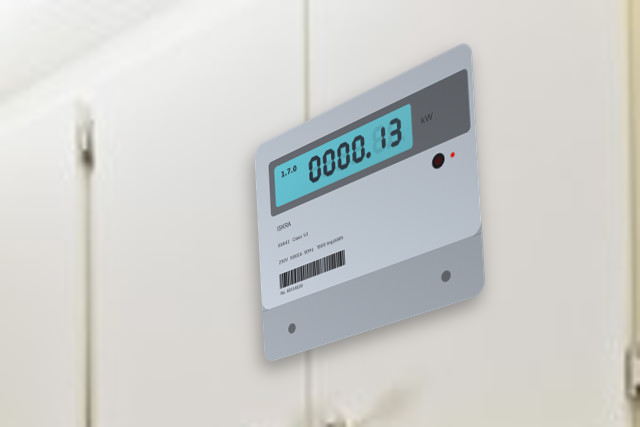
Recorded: value=0.13 unit=kW
